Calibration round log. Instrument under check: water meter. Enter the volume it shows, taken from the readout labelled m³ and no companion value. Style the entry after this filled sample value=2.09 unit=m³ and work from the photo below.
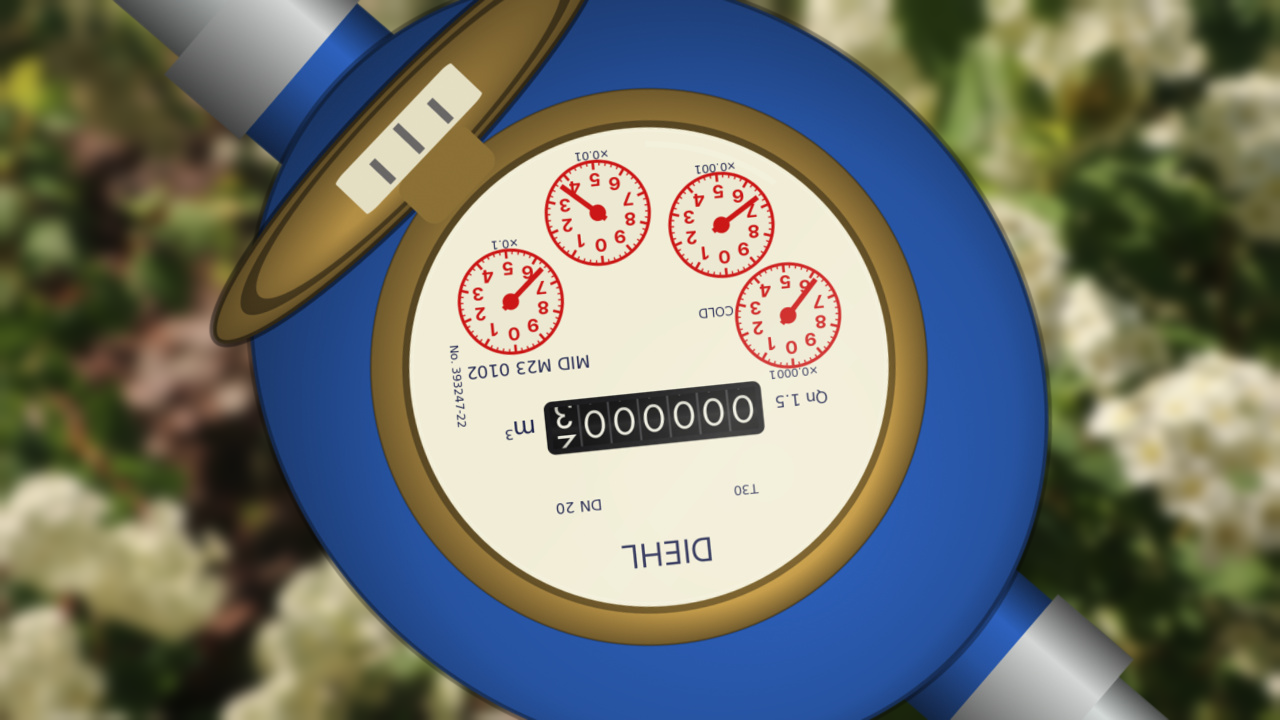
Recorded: value=2.6366 unit=m³
